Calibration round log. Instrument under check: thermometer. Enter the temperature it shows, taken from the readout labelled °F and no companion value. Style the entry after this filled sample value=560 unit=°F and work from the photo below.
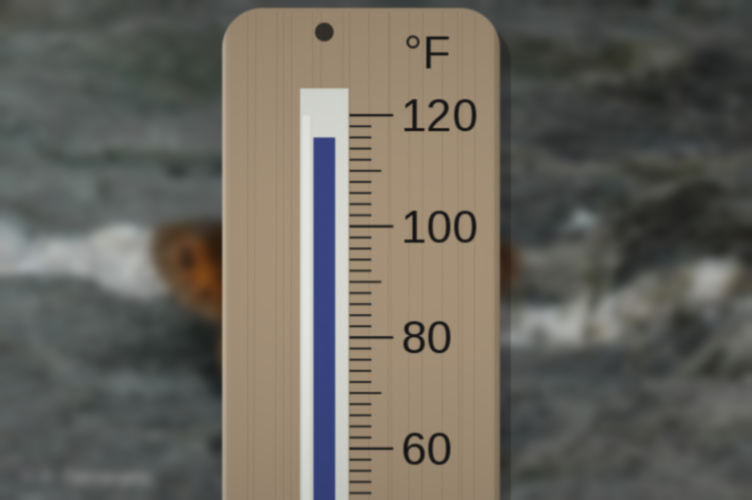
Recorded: value=116 unit=°F
